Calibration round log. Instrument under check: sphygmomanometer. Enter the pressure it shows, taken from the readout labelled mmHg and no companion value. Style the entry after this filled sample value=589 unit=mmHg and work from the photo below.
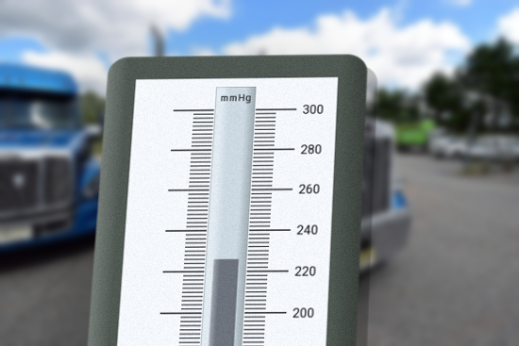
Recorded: value=226 unit=mmHg
